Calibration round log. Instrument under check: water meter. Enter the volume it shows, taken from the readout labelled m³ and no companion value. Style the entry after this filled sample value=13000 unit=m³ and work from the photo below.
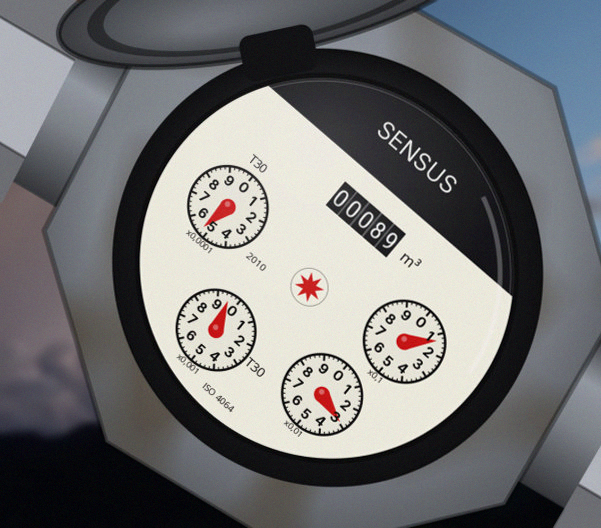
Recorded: value=89.1295 unit=m³
